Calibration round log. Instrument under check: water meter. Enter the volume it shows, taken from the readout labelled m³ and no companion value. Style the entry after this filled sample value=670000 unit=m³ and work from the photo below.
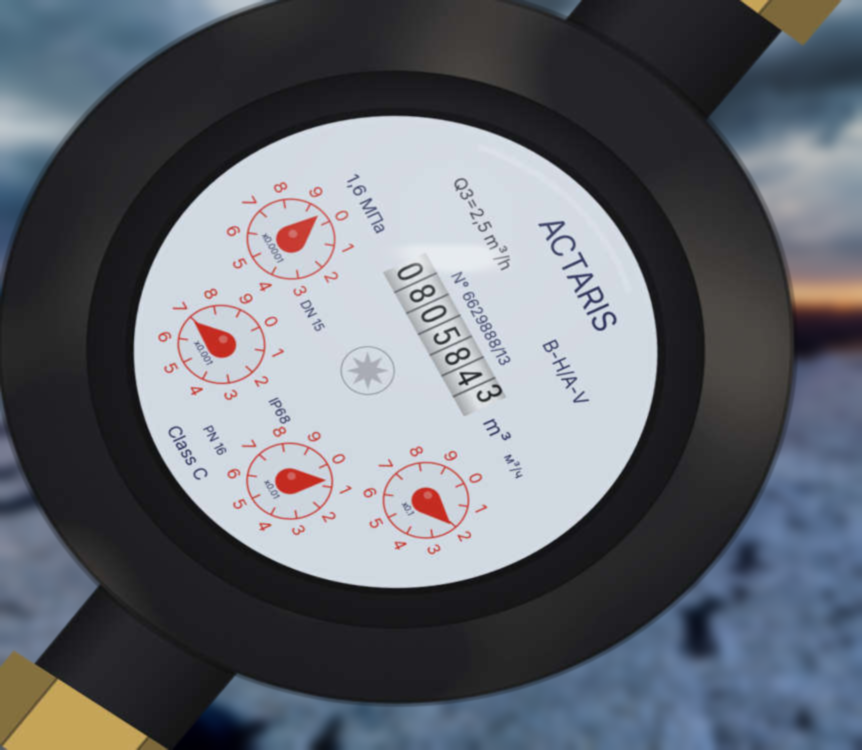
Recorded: value=805843.2069 unit=m³
